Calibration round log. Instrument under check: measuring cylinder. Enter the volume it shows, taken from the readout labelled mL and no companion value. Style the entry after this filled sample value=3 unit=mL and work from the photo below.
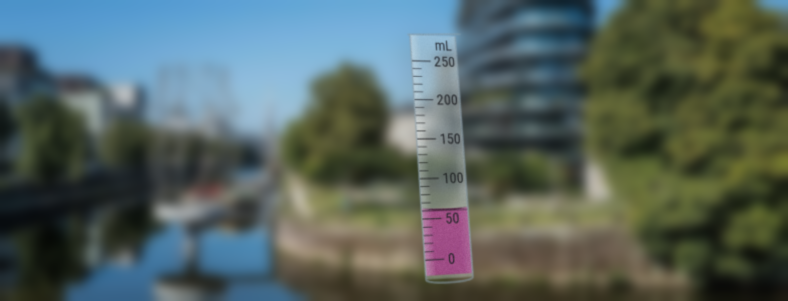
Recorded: value=60 unit=mL
